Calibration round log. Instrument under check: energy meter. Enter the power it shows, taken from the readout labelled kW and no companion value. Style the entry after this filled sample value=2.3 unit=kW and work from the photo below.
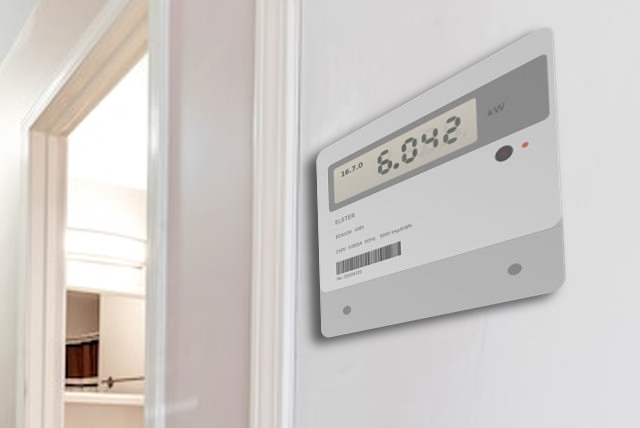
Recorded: value=6.042 unit=kW
